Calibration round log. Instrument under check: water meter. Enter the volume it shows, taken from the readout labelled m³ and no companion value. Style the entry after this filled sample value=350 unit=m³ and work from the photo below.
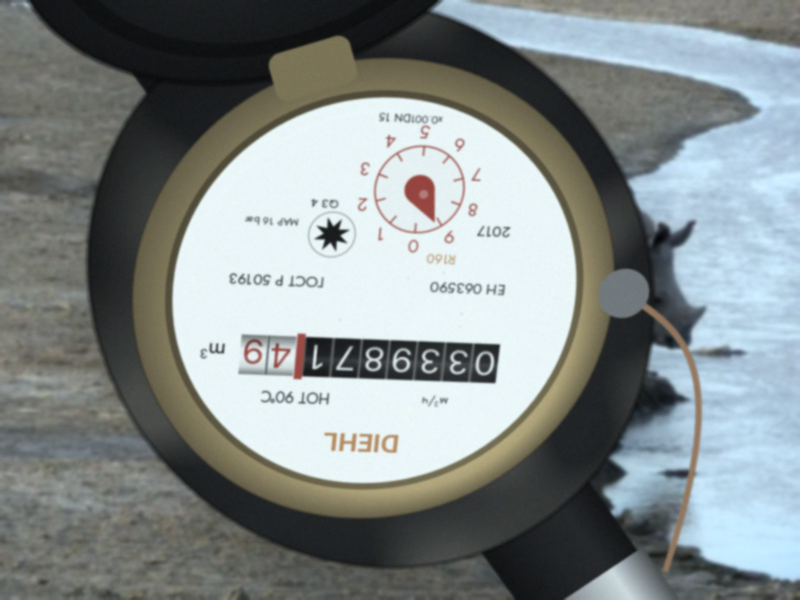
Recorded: value=339871.489 unit=m³
